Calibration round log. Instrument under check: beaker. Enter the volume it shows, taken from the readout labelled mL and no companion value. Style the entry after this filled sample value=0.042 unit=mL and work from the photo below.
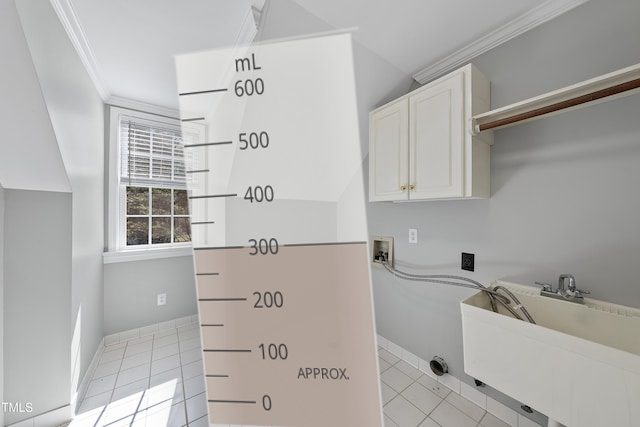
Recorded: value=300 unit=mL
